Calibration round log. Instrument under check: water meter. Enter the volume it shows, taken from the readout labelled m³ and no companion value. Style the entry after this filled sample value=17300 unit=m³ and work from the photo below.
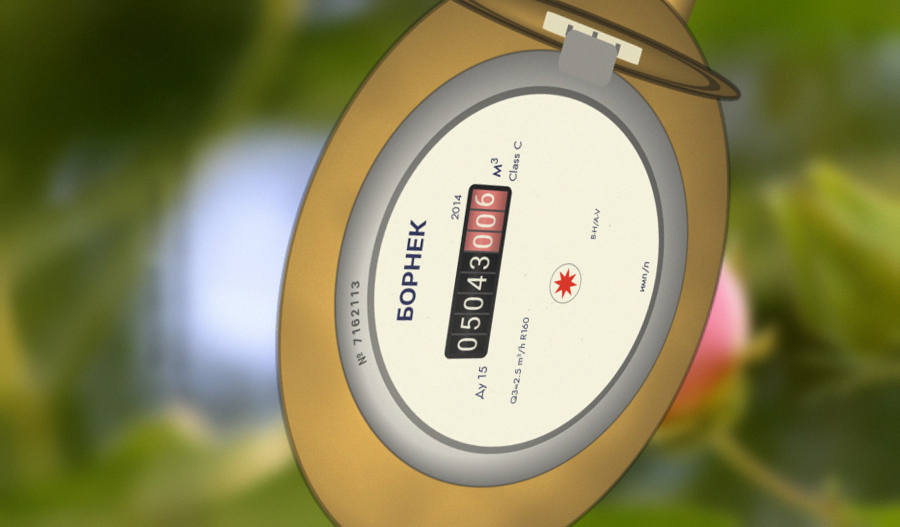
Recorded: value=5043.006 unit=m³
